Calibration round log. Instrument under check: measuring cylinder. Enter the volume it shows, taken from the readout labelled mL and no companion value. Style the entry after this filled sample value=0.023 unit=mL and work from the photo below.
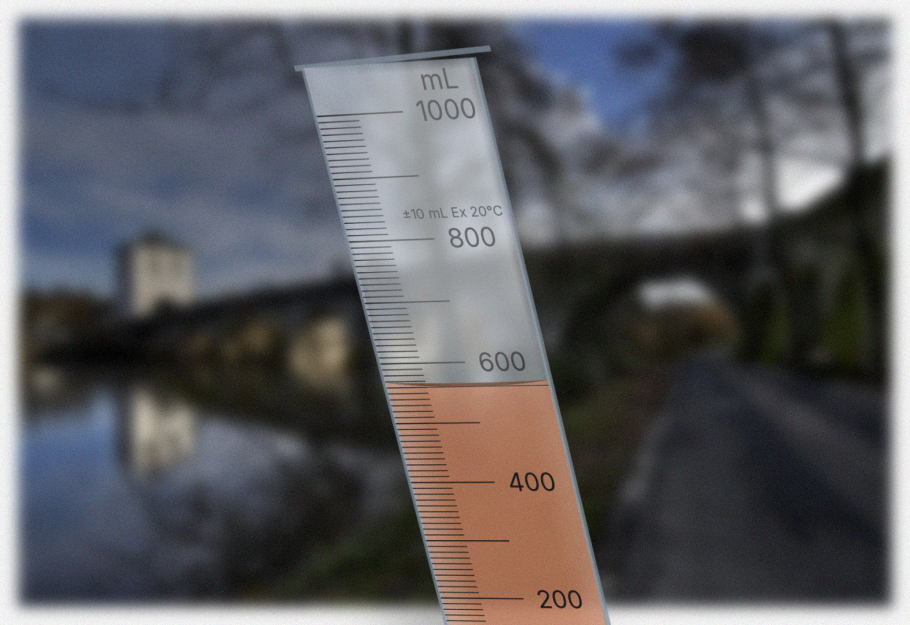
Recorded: value=560 unit=mL
